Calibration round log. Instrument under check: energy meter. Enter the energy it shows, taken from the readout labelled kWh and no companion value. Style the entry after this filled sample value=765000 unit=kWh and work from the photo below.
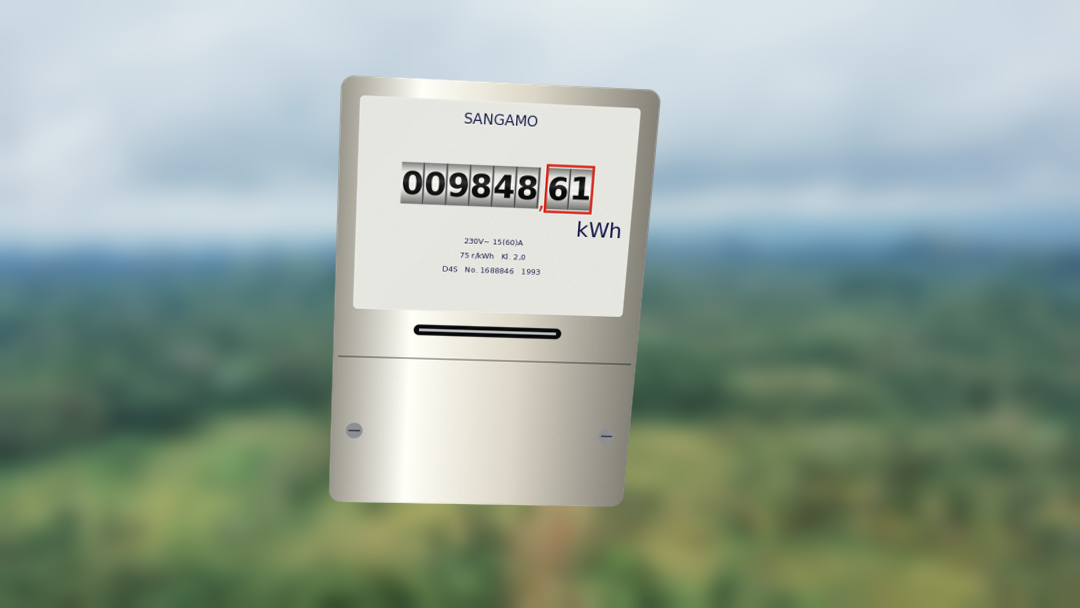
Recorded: value=9848.61 unit=kWh
